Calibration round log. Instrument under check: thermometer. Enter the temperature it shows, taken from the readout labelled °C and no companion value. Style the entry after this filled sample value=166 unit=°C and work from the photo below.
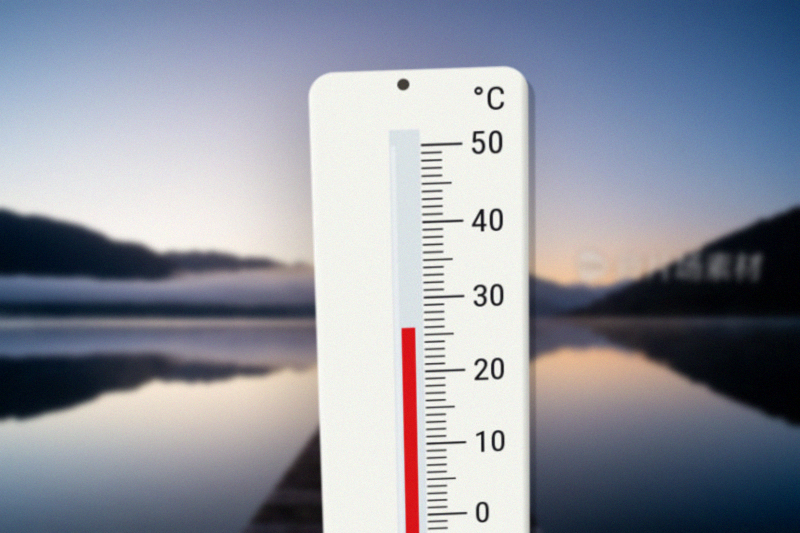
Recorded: value=26 unit=°C
